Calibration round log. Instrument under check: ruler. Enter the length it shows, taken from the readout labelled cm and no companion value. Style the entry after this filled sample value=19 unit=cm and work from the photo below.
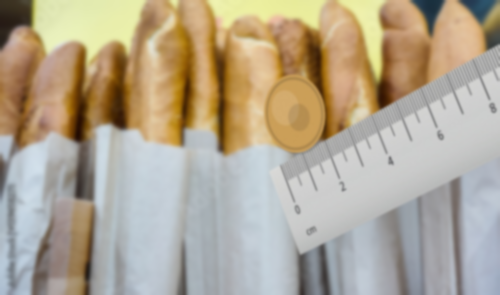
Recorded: value=2.5 unit=cm
